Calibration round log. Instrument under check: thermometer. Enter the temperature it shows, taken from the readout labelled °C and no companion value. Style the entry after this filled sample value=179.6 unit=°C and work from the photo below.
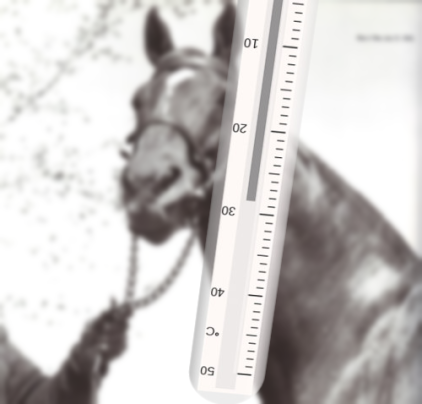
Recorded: value=28.5 unit=°C
